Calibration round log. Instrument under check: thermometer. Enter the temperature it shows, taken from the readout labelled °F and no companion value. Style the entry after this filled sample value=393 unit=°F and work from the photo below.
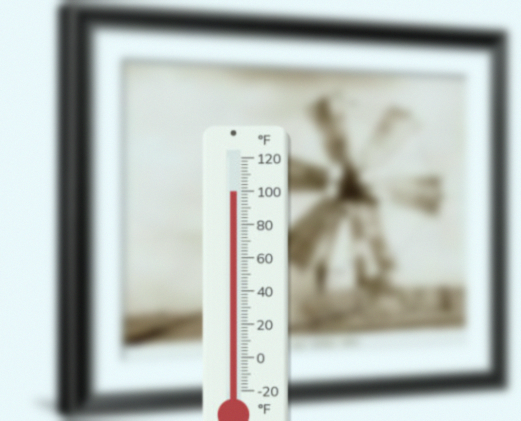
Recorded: value=100 unit=°F
